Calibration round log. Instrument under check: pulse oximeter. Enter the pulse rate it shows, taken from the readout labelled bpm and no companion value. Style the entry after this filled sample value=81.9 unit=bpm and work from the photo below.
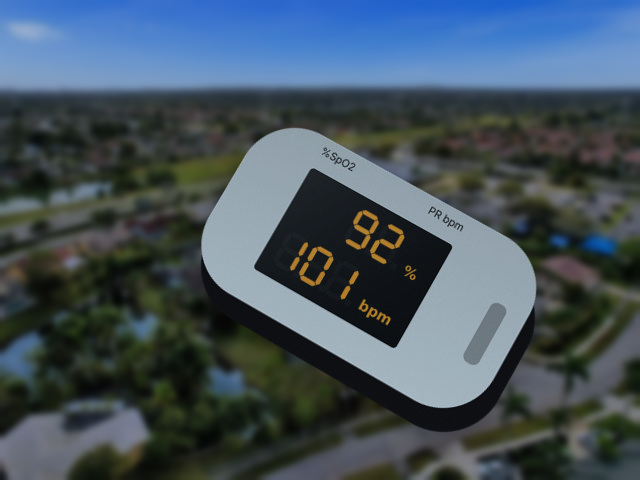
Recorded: value=101 unit=bpm
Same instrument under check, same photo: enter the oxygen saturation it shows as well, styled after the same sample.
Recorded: value=92 unit=%
